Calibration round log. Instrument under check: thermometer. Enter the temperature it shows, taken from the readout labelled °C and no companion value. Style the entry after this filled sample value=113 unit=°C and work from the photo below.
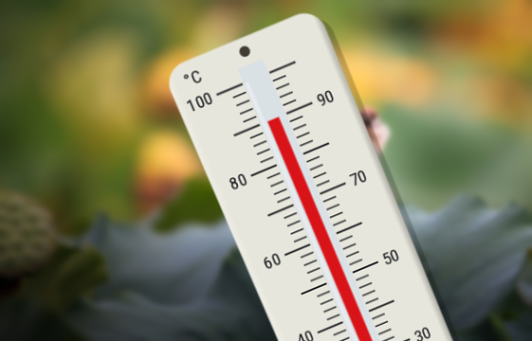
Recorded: value=90 unit=°C
